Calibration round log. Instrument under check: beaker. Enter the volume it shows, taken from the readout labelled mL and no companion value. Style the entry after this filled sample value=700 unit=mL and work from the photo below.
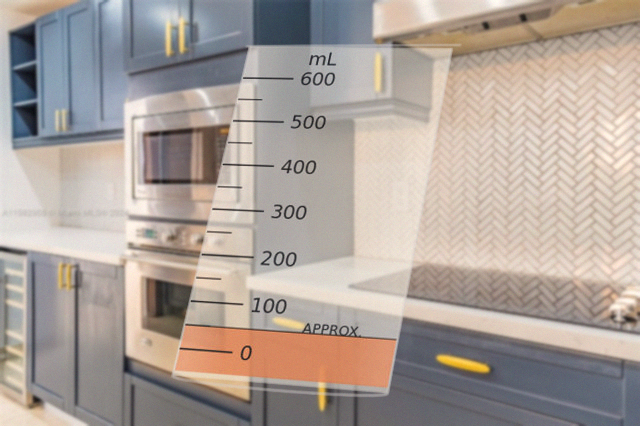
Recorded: value=50 unit=mL
